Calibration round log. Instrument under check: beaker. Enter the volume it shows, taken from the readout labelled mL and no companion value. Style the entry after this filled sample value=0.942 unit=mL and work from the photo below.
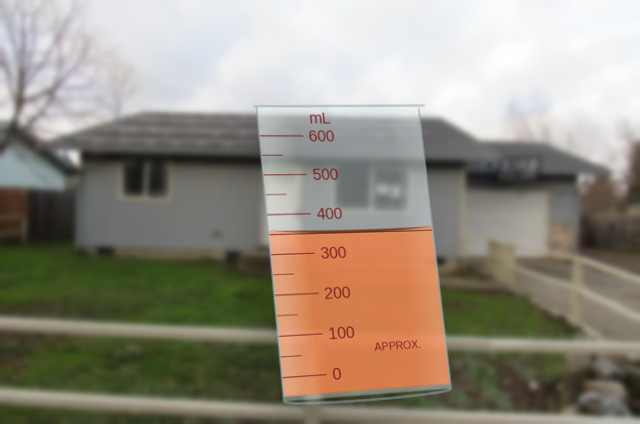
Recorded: value=350 unit=mL
